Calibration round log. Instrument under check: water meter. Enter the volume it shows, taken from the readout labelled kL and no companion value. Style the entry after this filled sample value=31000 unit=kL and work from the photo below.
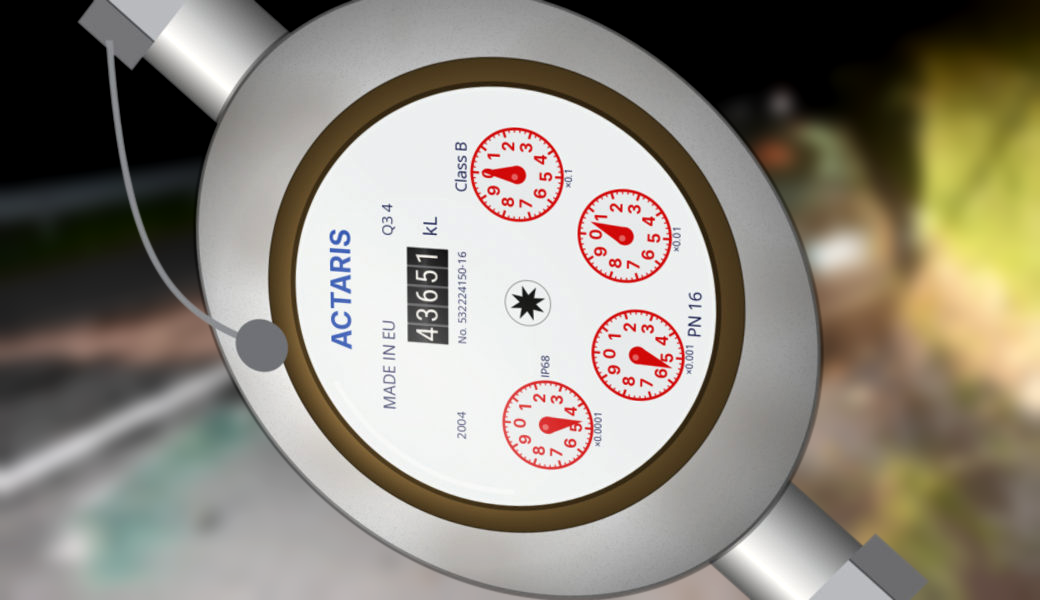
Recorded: value=43651.0054 unit=kL
